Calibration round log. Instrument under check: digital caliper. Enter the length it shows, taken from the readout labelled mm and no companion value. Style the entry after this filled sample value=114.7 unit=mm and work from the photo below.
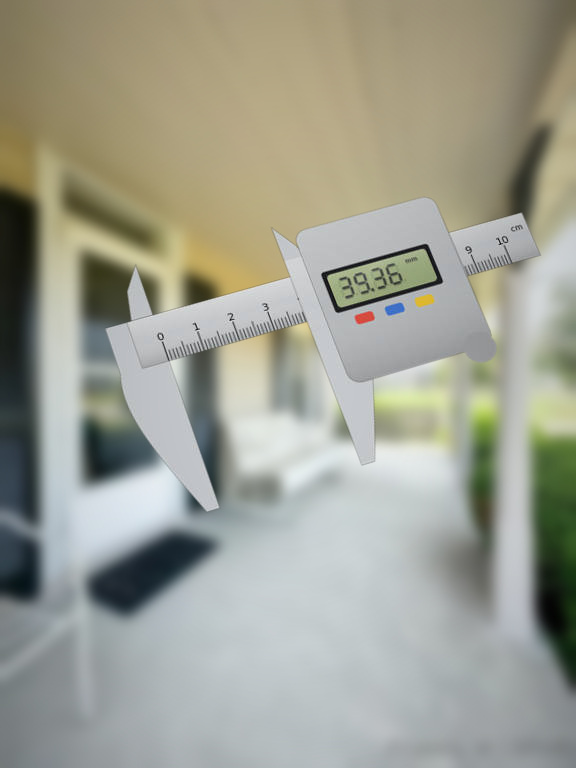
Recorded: value=39.36 unit=mm
